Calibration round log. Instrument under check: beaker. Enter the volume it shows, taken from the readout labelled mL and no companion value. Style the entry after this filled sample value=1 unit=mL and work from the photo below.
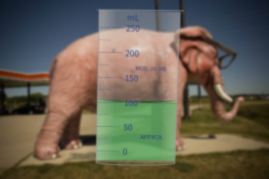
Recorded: value=100 unit=mL
